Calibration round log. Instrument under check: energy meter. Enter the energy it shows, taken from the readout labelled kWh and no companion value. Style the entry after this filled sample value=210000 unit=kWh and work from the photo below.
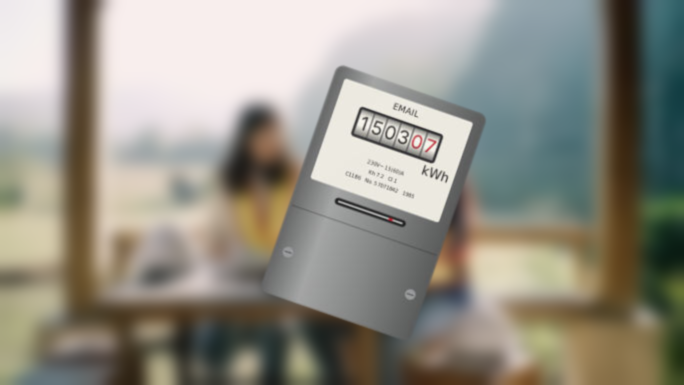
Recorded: value=1503.07 unit=kWh
